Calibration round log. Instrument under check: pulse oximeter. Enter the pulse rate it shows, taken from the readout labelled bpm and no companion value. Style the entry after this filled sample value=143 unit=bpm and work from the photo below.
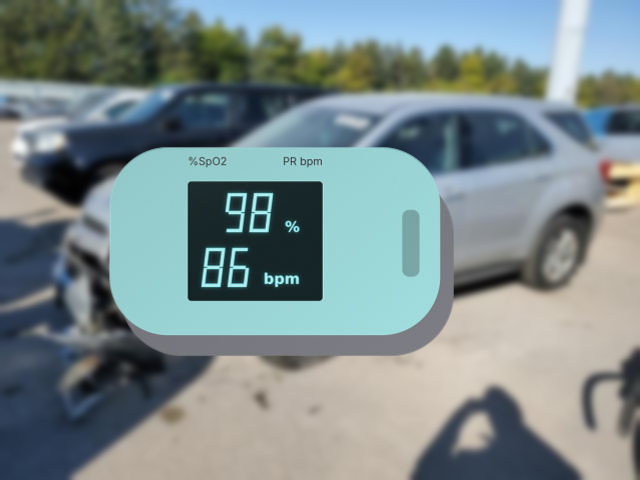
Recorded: value=86 unit=bpm
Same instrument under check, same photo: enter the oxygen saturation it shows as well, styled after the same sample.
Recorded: value=98 unit=%
